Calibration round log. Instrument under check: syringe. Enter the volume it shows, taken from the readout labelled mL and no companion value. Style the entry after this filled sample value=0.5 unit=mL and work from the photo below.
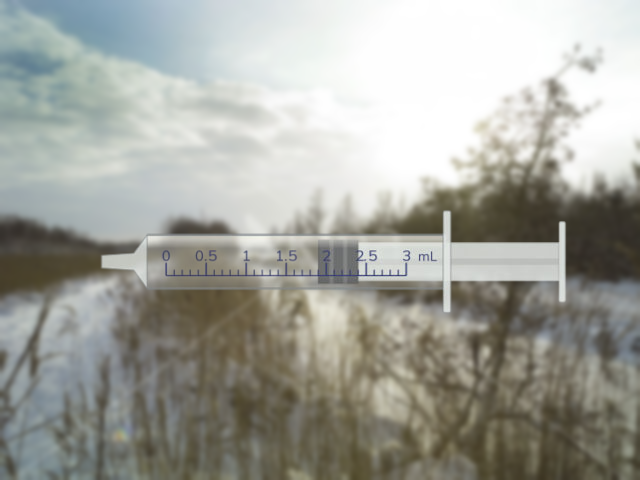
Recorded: value=1.9 unit=mL
